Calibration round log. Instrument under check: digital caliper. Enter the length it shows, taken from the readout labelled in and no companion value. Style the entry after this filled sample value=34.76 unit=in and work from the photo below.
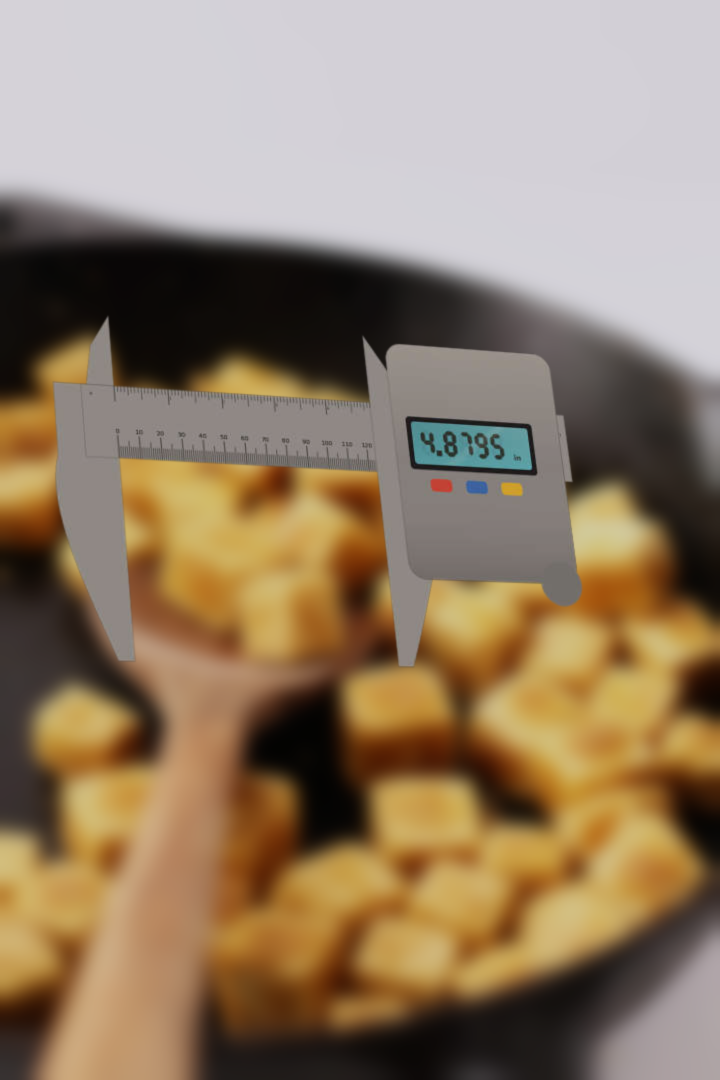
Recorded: value=4.8795 unit=in
